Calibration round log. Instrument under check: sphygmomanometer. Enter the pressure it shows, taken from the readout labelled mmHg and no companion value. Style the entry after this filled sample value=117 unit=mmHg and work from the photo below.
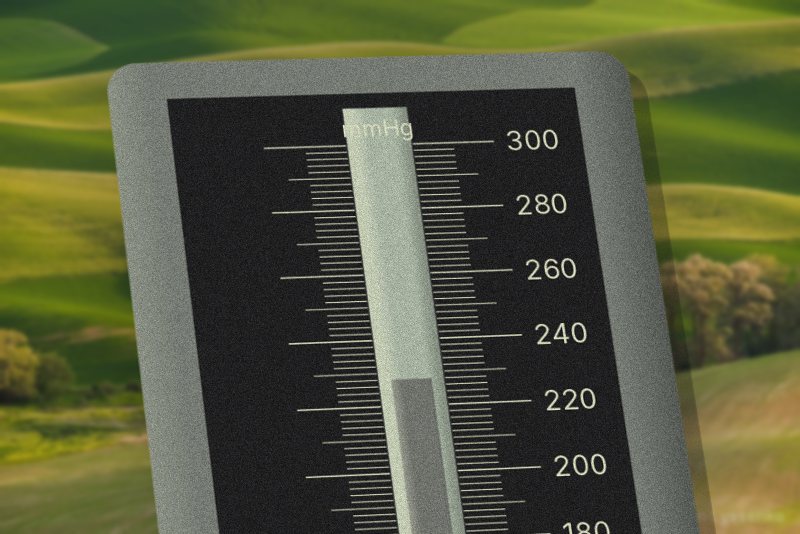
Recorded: value=228 unit=mmHg
